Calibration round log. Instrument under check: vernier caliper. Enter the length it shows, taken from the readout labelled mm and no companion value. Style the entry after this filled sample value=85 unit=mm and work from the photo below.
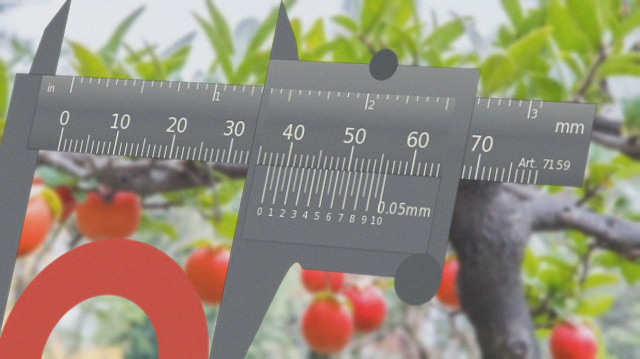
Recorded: value=37.0 unit=mm
